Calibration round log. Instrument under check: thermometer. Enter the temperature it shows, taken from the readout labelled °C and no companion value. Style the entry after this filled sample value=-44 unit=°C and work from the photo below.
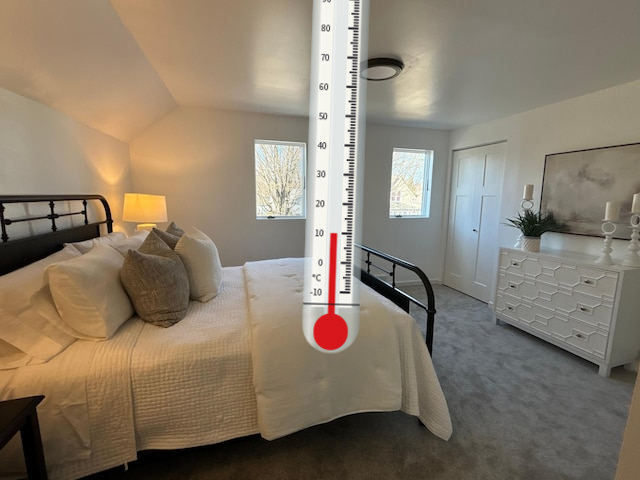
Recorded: value=10 unit=°C
